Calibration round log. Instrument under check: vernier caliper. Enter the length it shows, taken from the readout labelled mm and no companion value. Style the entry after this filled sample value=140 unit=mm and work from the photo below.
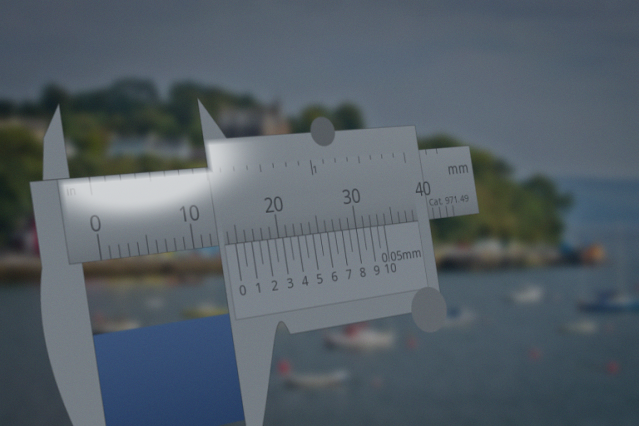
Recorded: value=14.8 unit=mm
